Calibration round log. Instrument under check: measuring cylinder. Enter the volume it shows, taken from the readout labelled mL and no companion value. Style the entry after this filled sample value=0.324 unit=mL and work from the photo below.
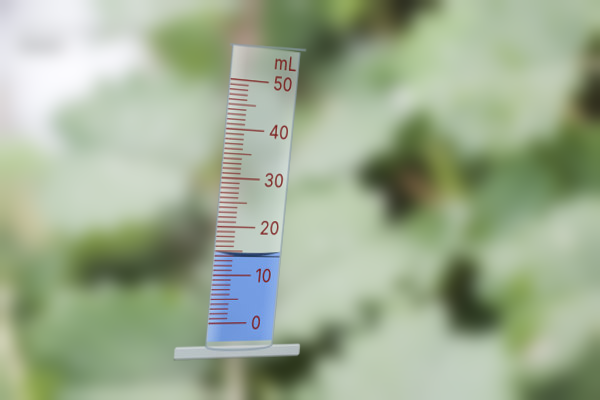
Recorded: value=14 unit=mL
